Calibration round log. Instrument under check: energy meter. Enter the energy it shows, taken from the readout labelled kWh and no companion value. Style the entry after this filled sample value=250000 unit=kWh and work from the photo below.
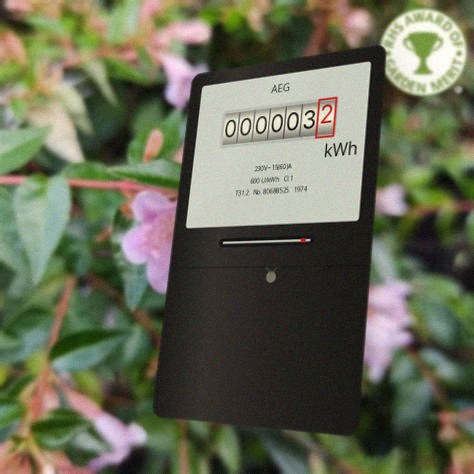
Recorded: value=3.2 unit=kWh
